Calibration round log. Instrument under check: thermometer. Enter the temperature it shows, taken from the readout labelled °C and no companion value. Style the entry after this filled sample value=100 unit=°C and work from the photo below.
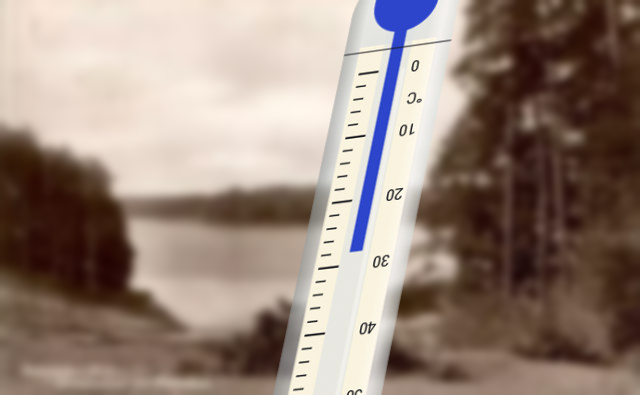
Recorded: value=28 unit=°C
